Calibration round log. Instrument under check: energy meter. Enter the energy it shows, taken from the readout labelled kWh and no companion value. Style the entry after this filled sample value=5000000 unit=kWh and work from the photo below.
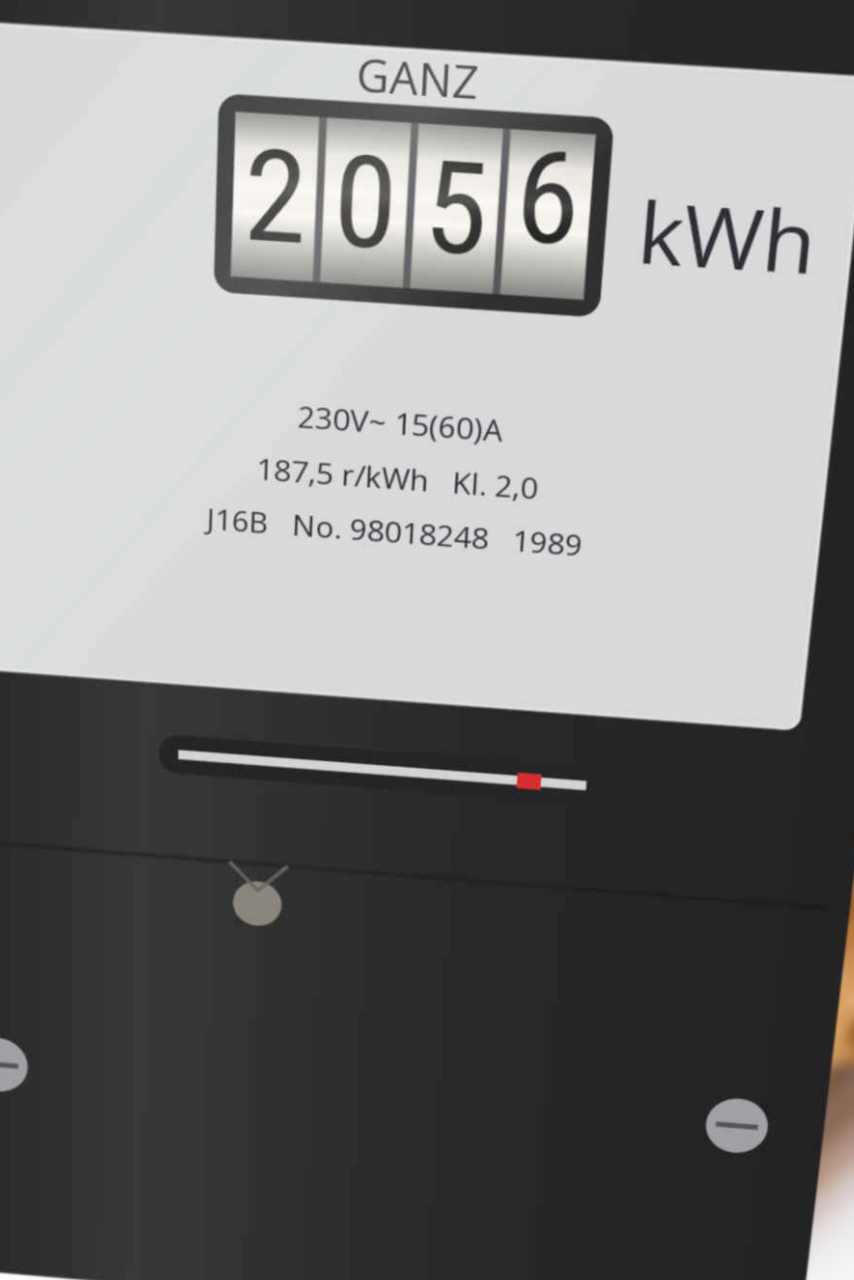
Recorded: value=2056 unit=kWh
